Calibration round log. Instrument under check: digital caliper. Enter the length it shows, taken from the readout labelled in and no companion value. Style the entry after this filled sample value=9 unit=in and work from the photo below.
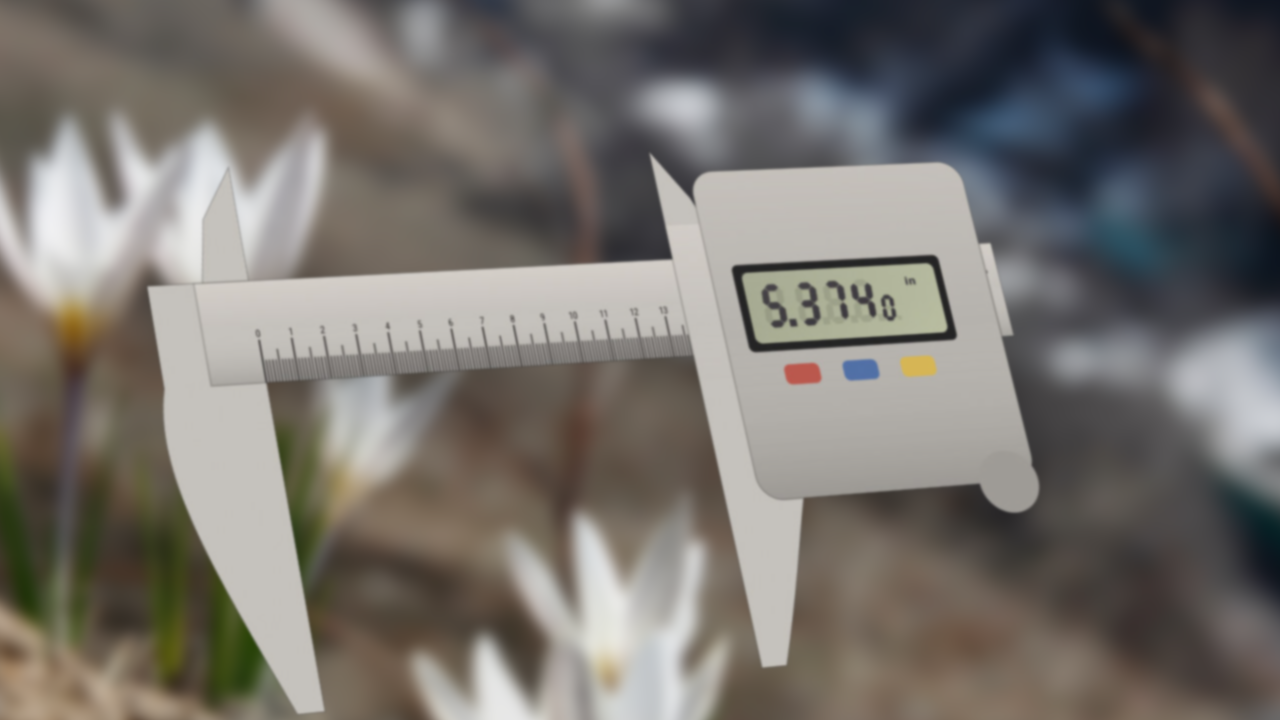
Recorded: value=5.3740 unit=in
